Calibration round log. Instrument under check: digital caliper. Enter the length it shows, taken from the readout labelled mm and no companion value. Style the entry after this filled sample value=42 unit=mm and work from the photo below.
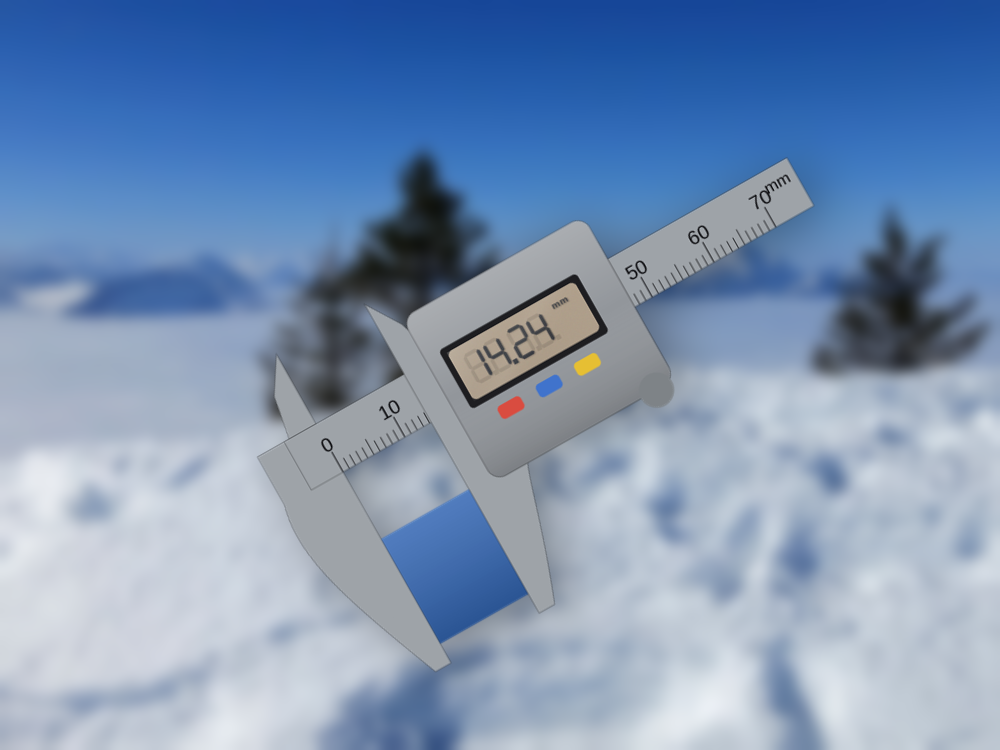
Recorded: value=14.24 unit=mm
